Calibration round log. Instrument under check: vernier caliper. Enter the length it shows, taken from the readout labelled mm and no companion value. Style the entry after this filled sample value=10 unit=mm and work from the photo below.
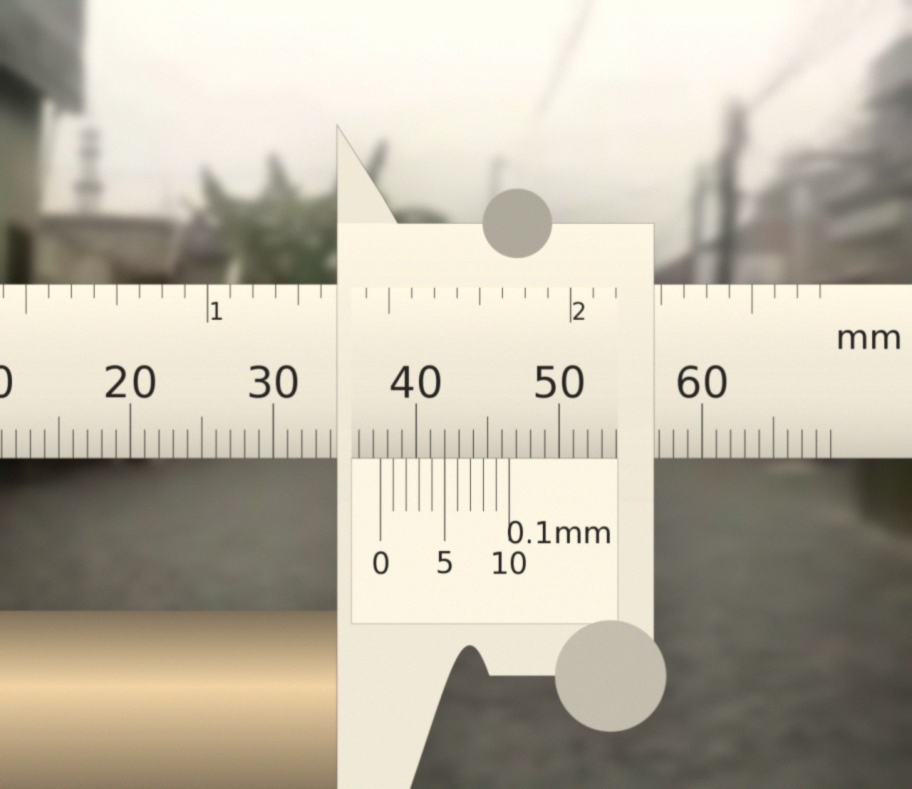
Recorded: value=37.5 unit=mm
